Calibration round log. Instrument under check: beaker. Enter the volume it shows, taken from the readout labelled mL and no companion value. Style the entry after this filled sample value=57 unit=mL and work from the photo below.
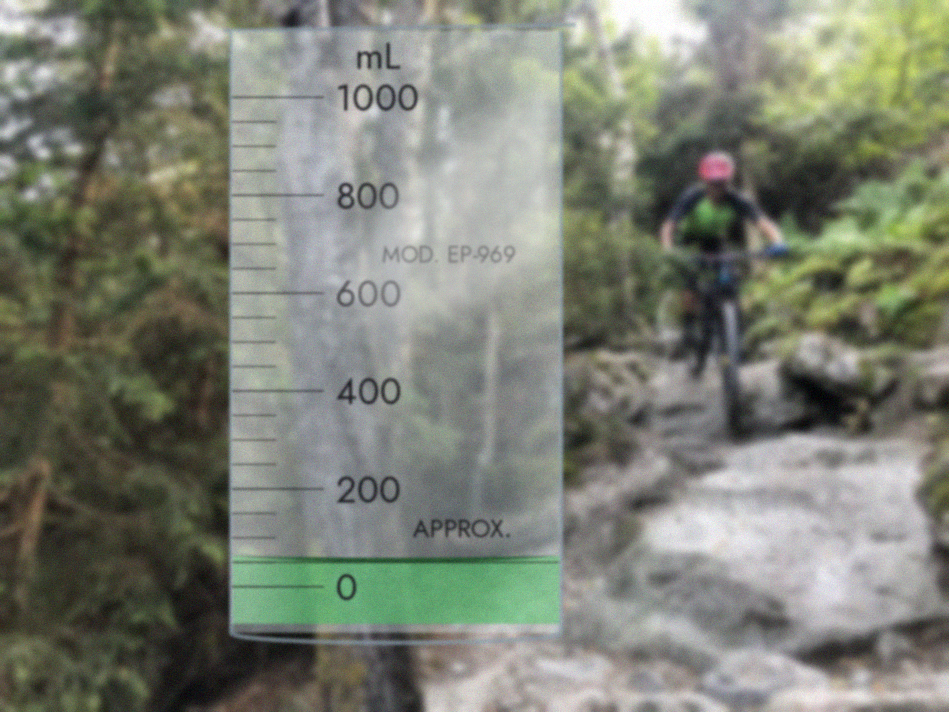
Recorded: value=50 unit=mL
